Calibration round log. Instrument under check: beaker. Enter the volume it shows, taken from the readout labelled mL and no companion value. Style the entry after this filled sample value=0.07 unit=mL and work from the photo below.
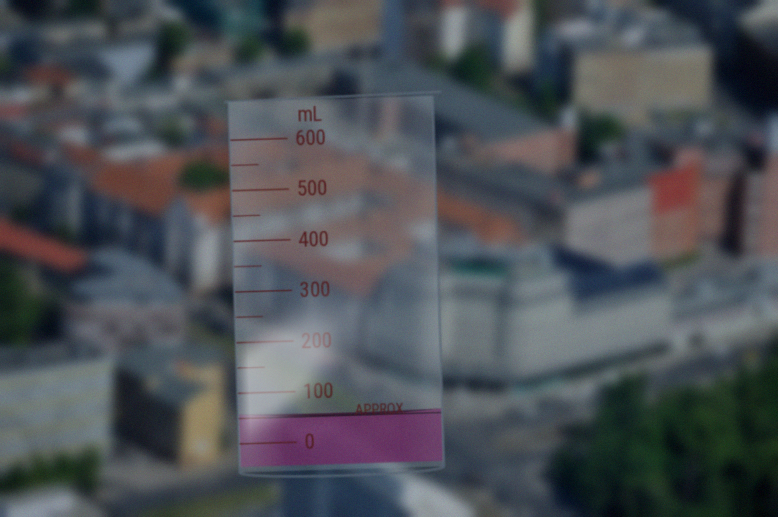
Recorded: value=50 unit=mL
